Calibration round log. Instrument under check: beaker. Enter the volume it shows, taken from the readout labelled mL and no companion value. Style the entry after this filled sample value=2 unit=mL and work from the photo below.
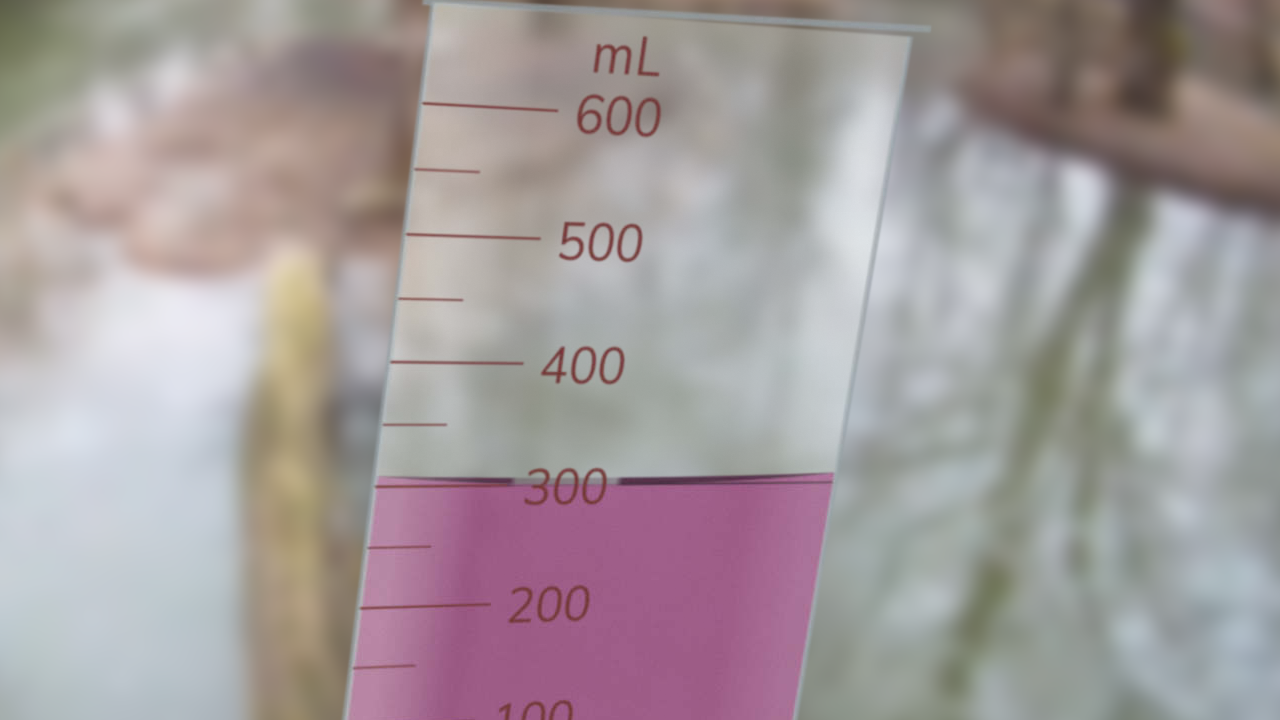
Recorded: value=300 unit=mL
